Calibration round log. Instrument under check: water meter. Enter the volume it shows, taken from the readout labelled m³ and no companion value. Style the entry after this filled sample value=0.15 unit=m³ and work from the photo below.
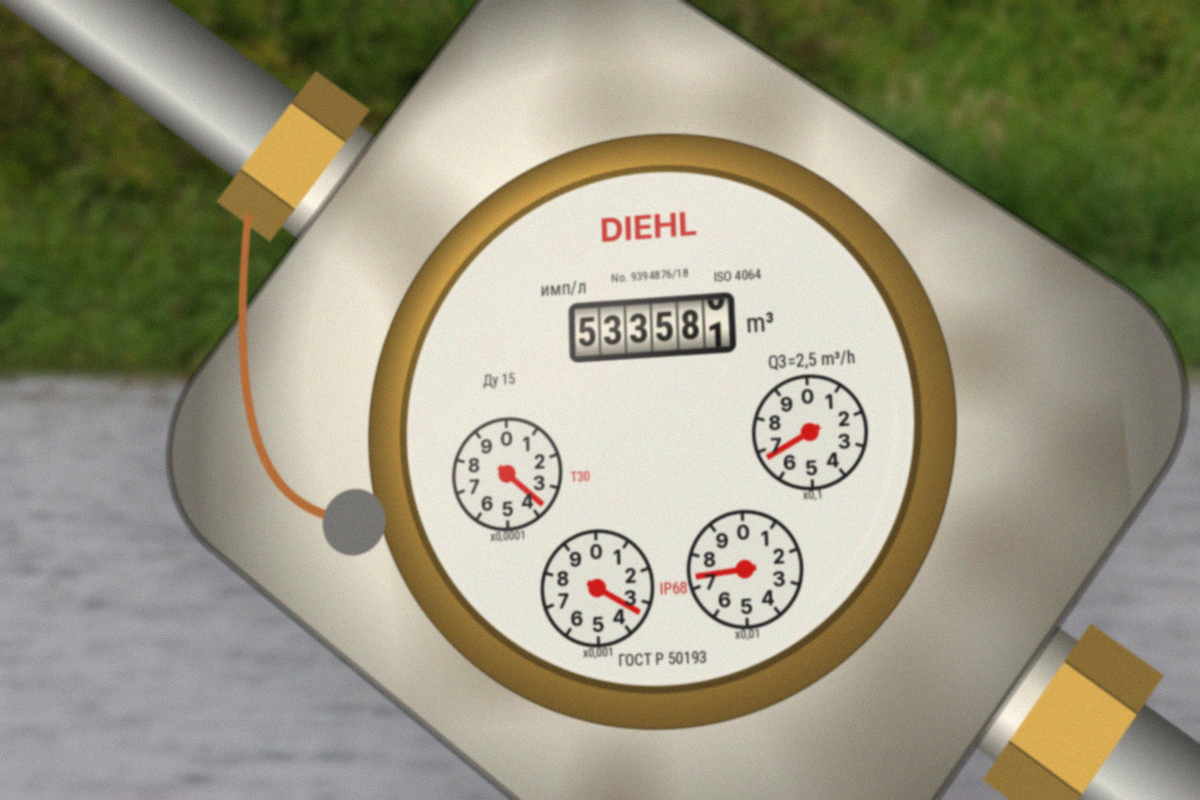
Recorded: value=533580.6733 unit=m³
